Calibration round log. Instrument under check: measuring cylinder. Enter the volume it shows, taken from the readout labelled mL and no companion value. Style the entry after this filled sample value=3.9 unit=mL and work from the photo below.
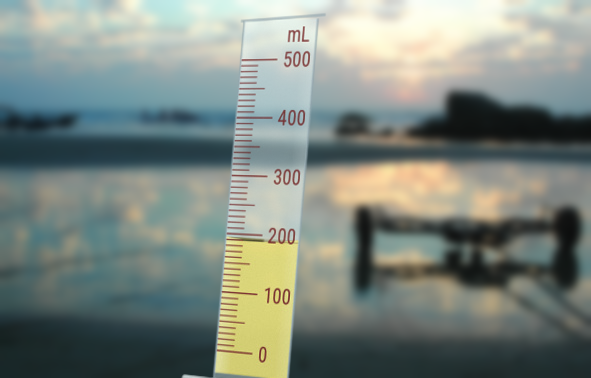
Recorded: value=190 unit=mL
